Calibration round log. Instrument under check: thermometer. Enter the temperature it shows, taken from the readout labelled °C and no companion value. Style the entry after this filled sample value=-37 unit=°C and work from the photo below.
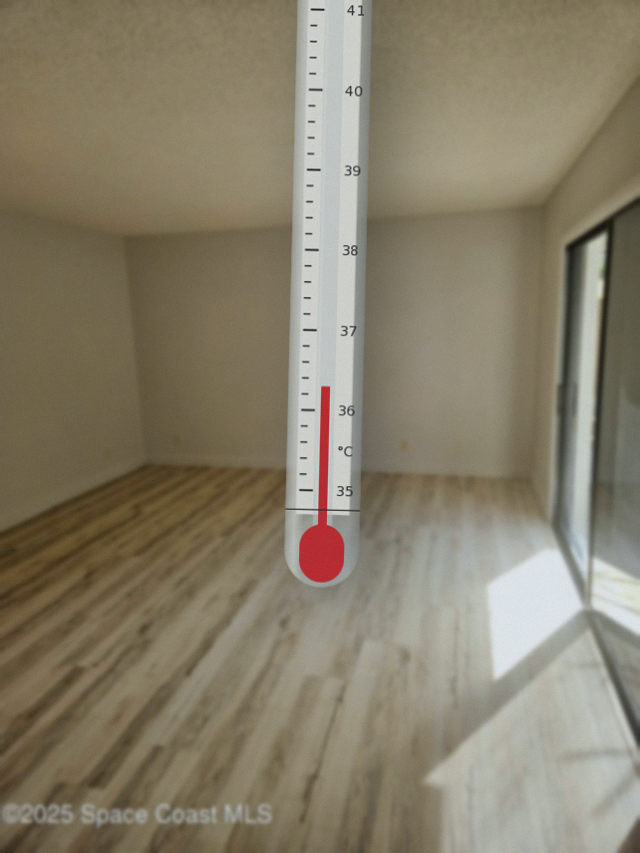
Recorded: value=36.3 unit=°C
